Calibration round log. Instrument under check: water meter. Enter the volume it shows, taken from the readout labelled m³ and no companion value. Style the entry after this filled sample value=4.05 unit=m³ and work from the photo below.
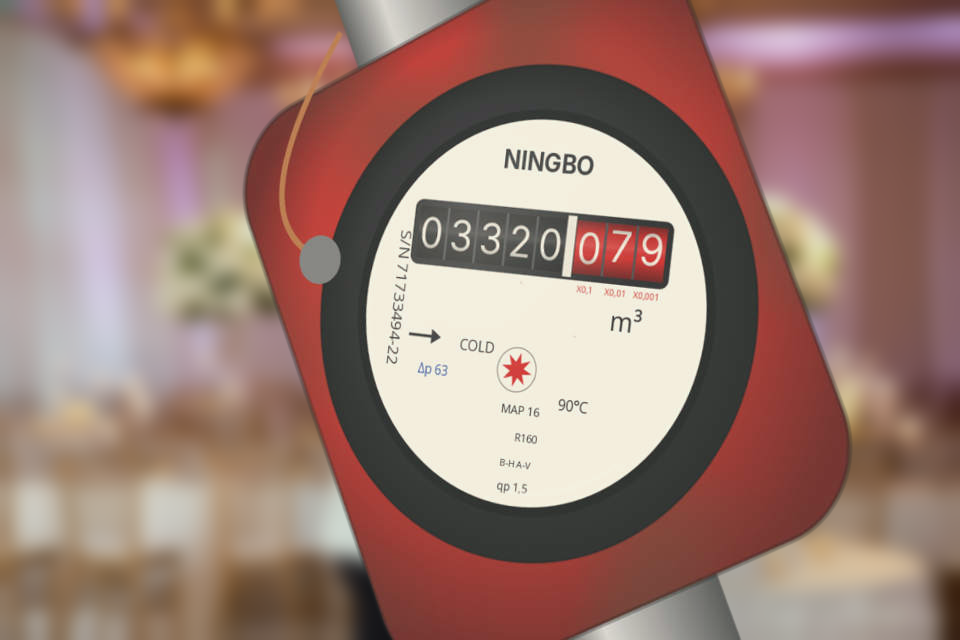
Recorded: value=3320.079 unit=m³
